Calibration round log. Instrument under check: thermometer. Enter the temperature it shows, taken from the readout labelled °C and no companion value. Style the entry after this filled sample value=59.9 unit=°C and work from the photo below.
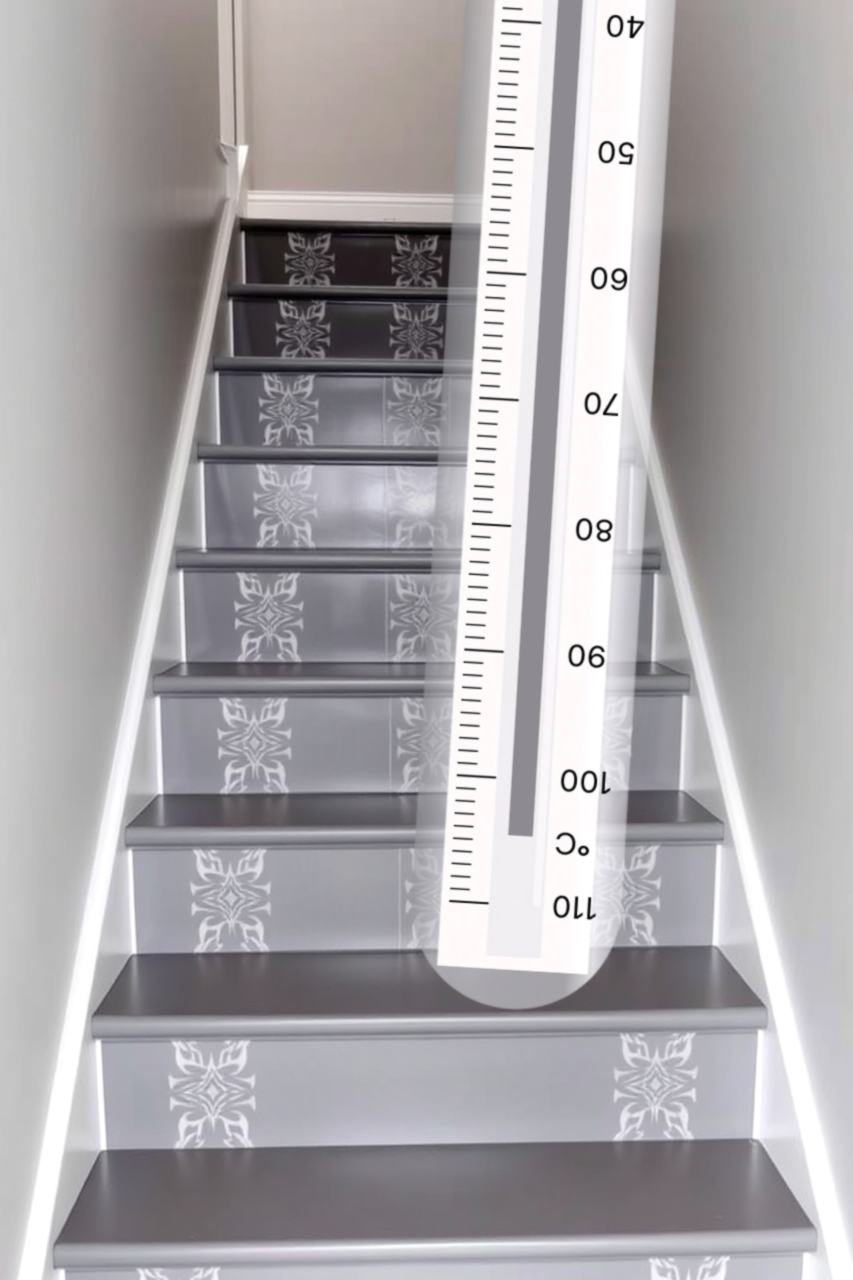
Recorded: value=104.5 unit=°C
